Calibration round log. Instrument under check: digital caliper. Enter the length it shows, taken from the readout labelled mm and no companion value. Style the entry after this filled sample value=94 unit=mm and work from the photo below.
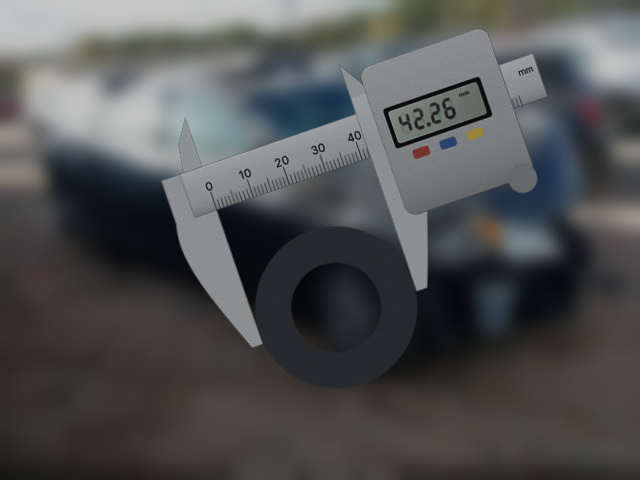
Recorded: value=42.26 unit=mm
